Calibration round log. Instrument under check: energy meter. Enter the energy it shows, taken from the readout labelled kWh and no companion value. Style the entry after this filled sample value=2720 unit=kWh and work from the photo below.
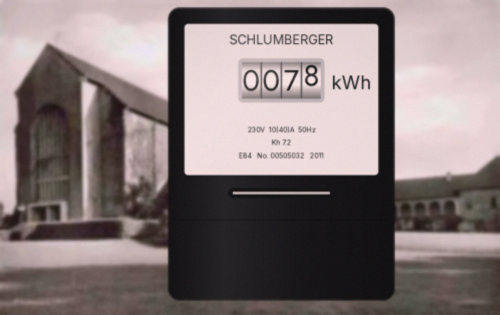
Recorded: value=78 unit=kWh
